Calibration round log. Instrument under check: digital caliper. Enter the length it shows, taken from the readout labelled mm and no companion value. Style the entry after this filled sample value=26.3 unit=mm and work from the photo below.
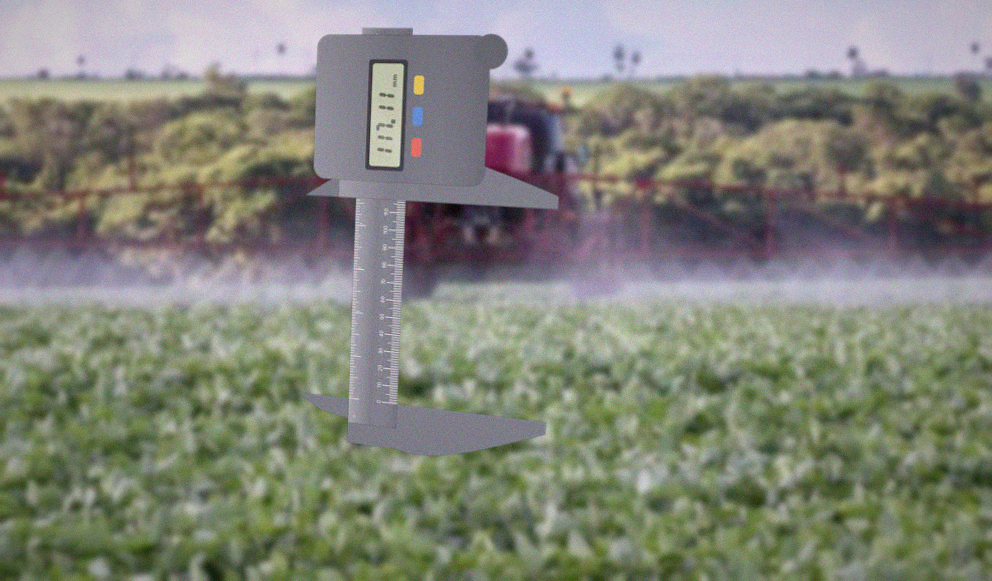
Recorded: value=117.11 unit=mm
